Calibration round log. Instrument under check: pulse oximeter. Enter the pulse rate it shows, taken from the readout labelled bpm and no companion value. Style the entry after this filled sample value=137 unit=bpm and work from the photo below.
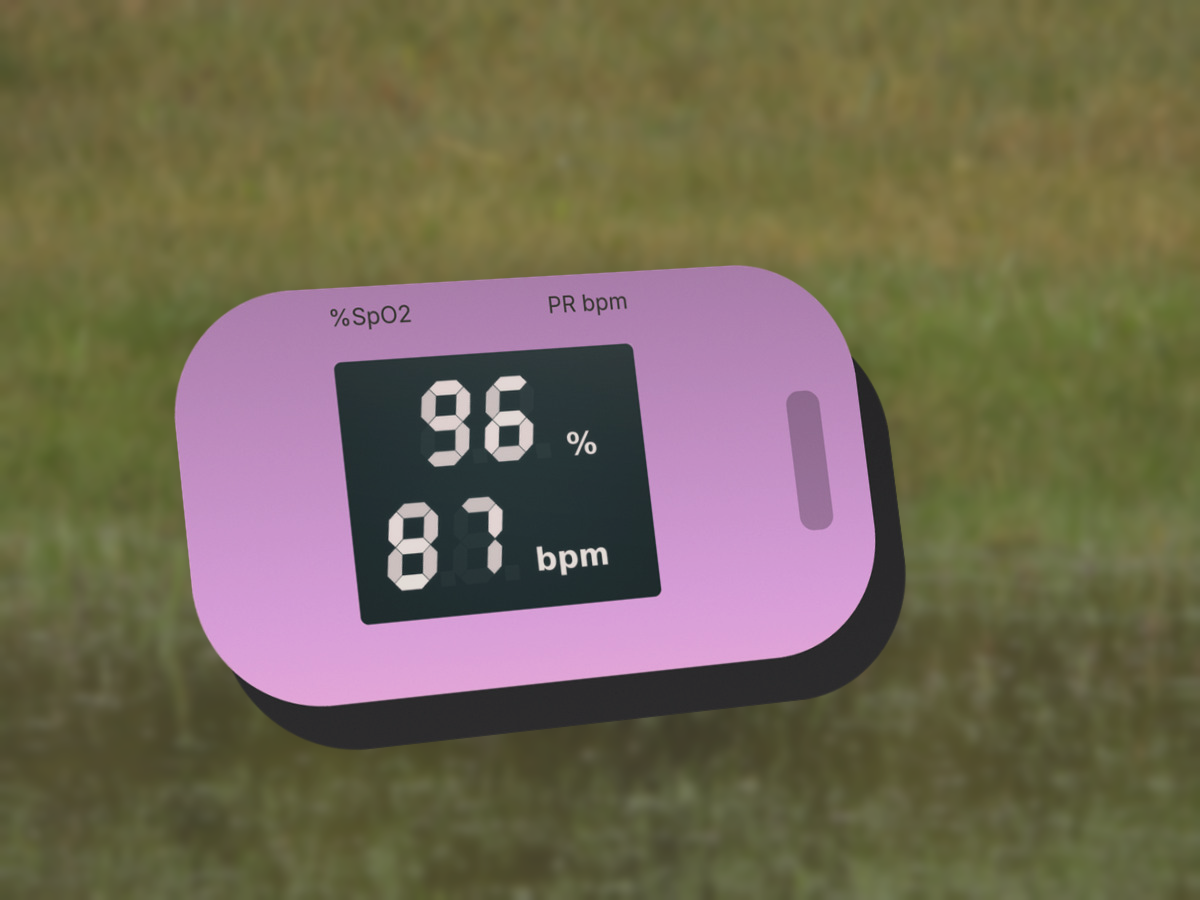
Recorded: value=87 unit=bpm
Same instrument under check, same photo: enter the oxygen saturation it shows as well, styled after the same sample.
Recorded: value=96 unit=%
